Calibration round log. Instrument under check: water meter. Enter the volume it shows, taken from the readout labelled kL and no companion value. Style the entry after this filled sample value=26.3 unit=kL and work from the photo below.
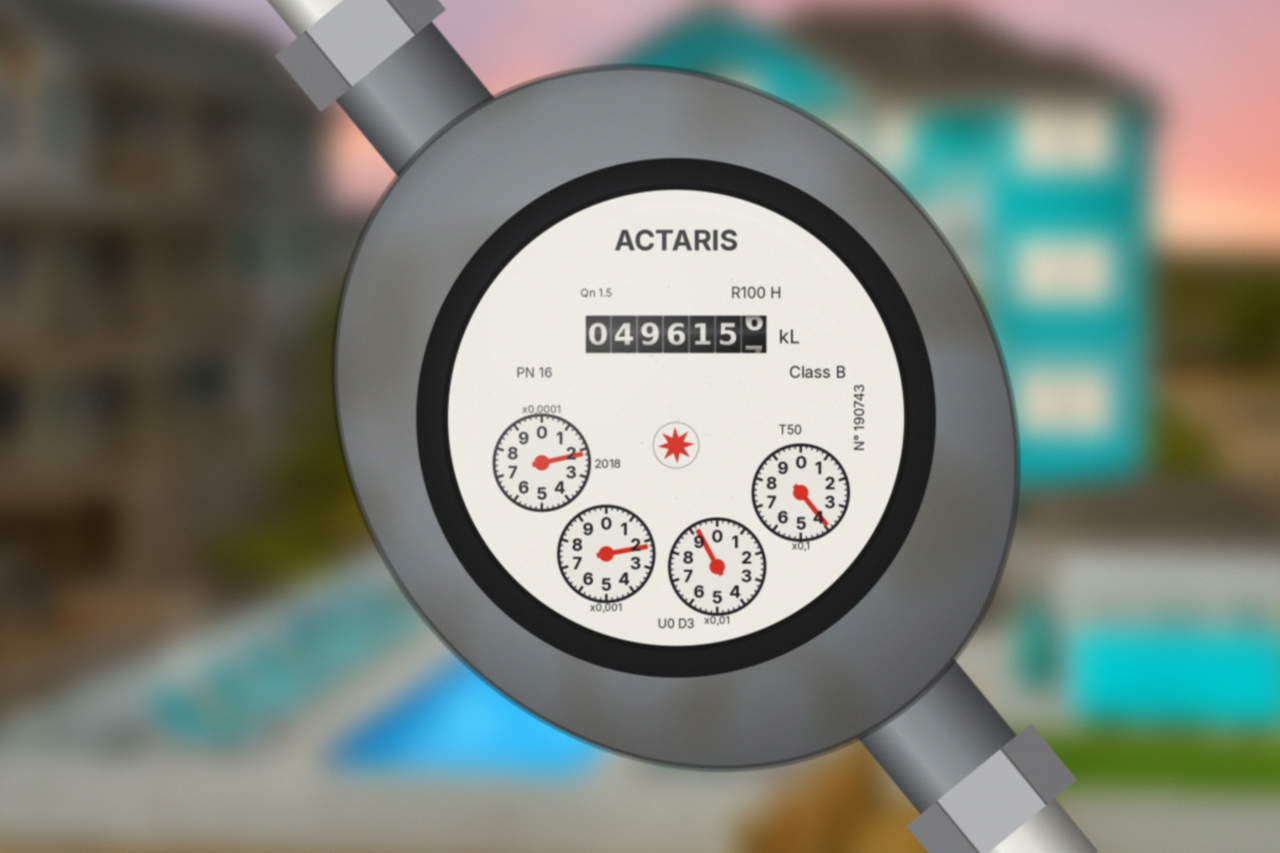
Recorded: value=496156.3922 unit=kL
